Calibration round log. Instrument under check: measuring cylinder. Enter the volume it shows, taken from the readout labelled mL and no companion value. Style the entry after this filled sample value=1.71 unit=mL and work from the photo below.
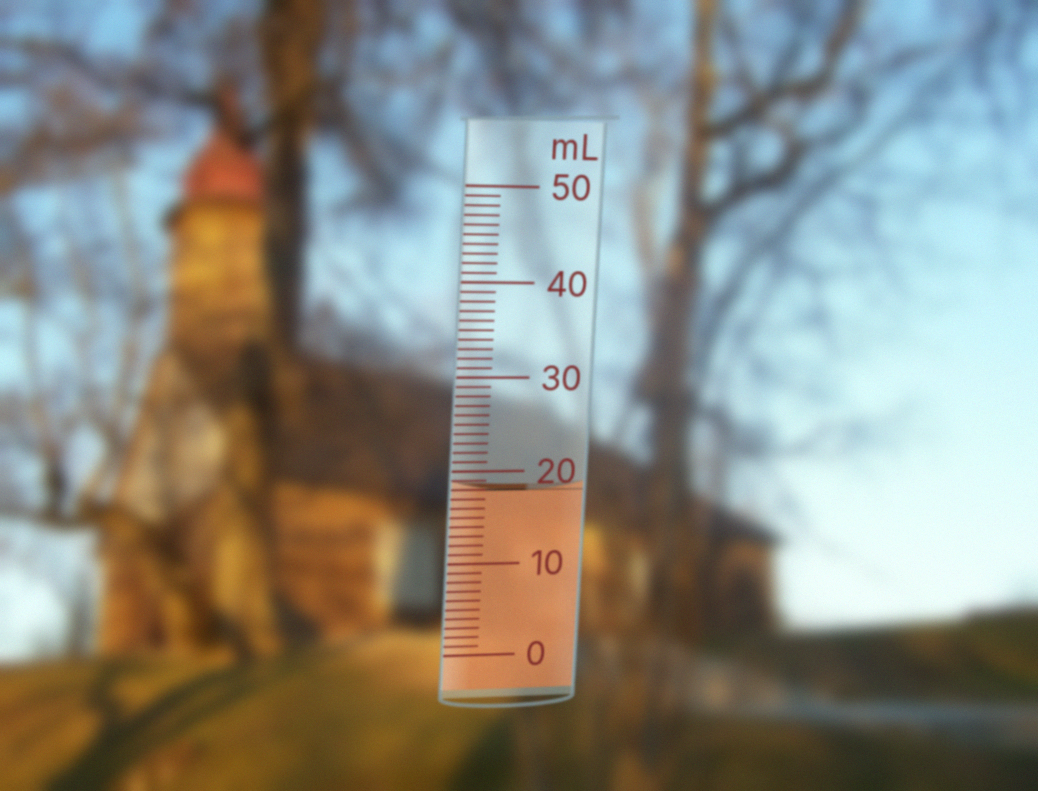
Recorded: value=18 unit=mL
